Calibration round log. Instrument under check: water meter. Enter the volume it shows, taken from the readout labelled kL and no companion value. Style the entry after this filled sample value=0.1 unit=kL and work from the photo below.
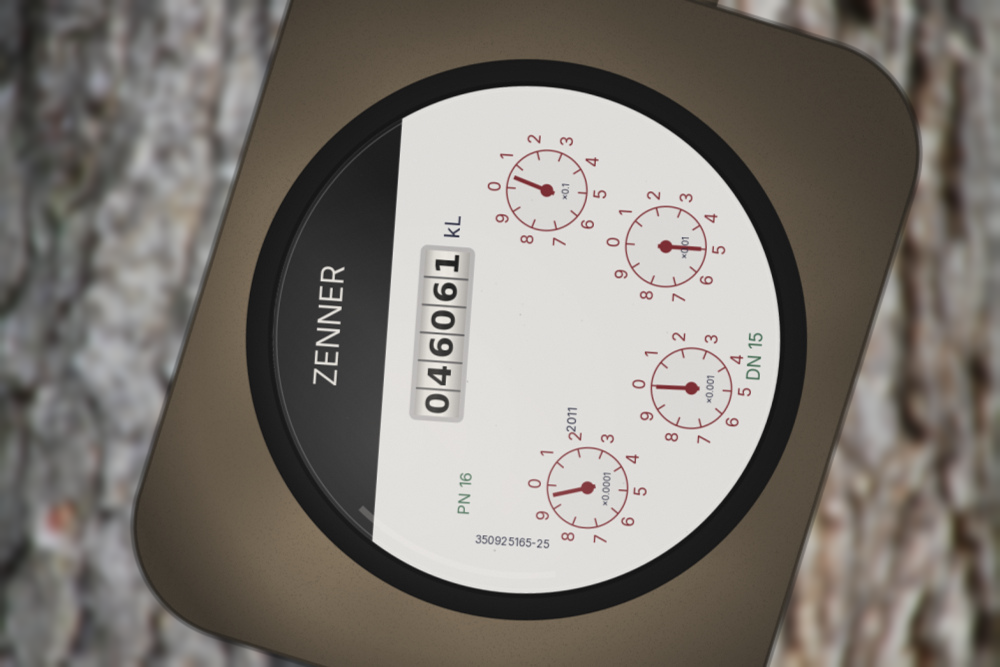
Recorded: value=46061.0499 unit=kL
